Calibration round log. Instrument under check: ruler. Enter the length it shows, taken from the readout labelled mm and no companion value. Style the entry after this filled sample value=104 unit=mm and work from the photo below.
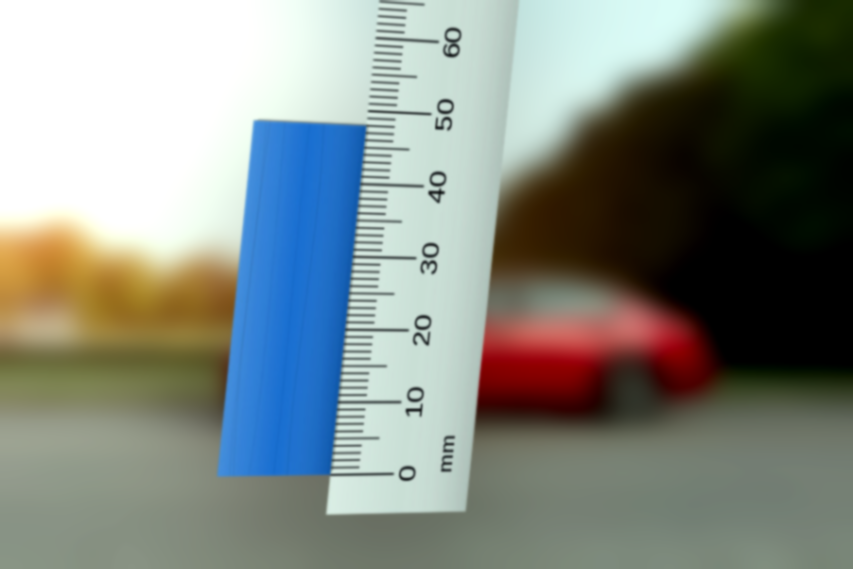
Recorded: value=48 unit=mm
